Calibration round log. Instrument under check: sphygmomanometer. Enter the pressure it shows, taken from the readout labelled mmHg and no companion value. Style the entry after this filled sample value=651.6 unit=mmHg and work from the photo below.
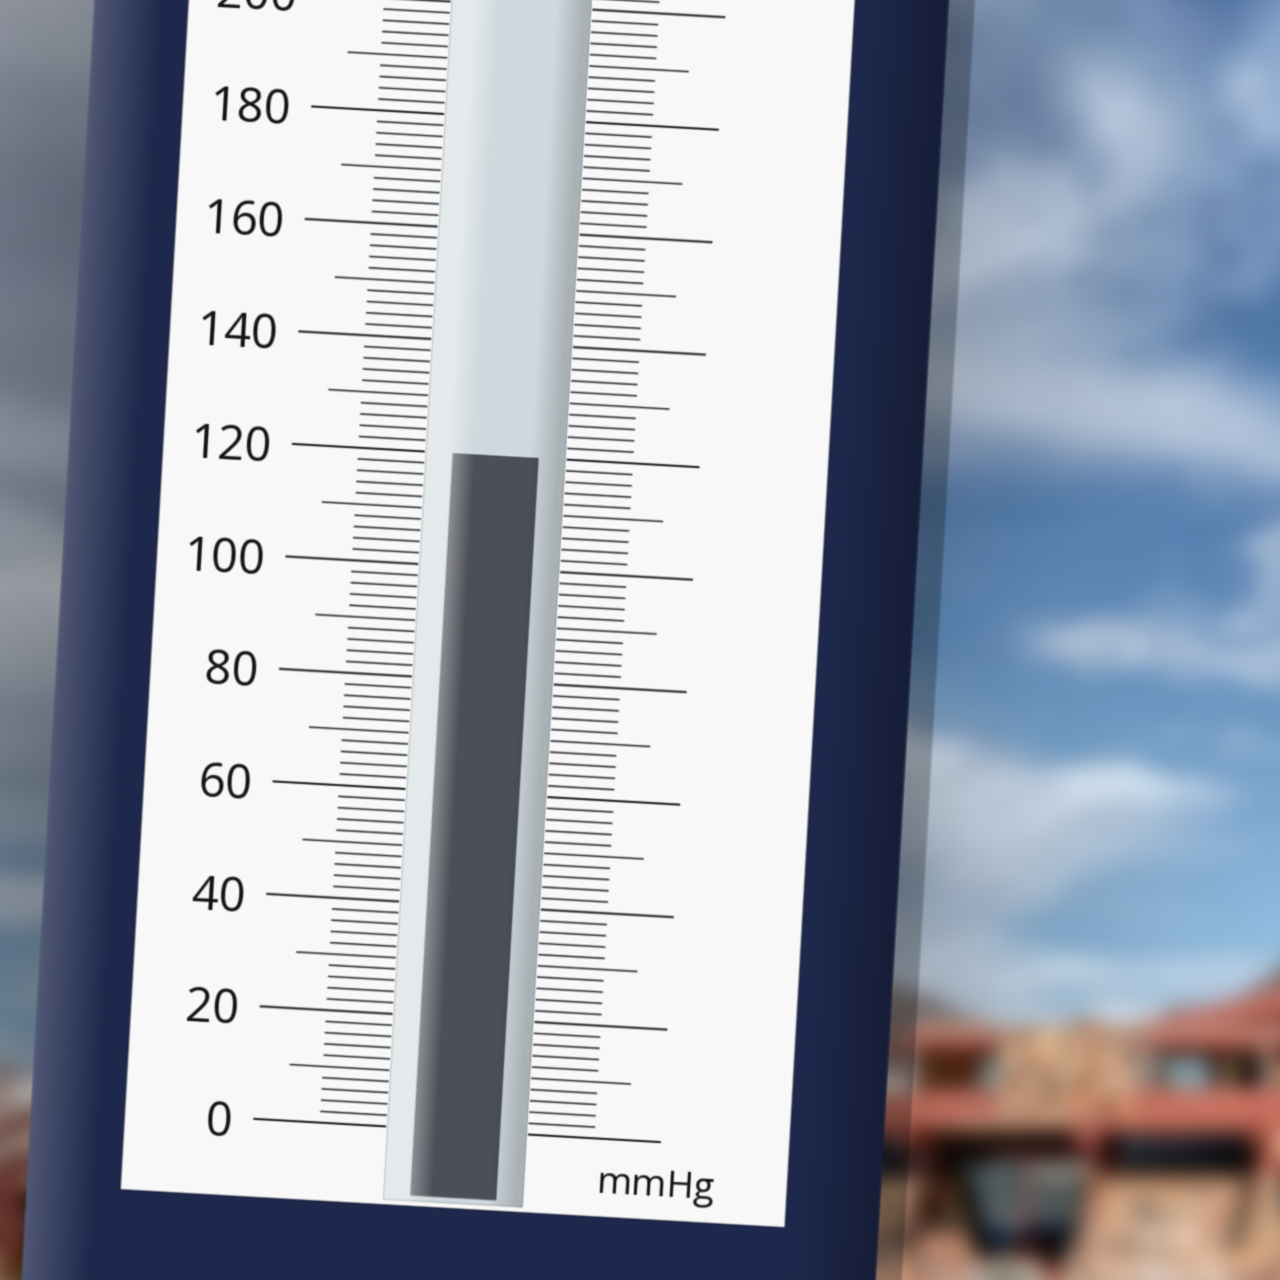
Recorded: value=120 unit=mmHg
